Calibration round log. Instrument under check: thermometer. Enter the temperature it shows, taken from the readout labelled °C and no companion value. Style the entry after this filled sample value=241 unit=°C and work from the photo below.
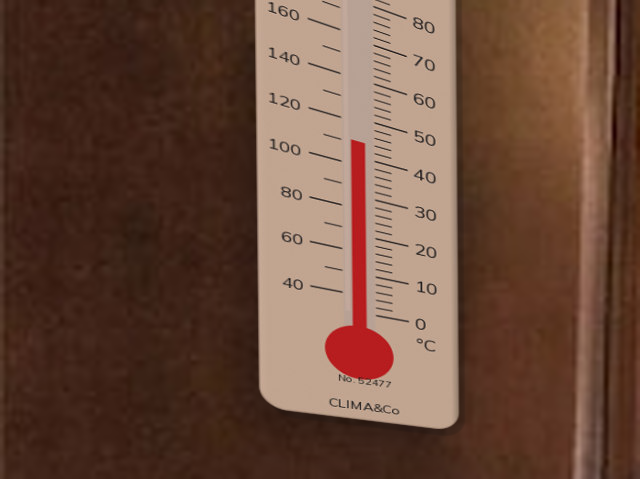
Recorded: value=44 unit=°C
